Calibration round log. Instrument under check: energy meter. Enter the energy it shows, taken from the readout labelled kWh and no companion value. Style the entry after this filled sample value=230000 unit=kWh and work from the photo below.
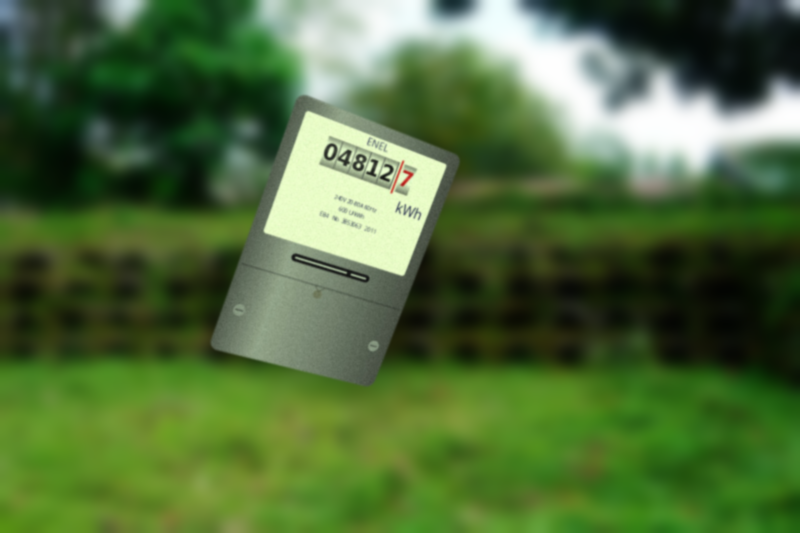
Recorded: value=4812.7 unit=kWh
